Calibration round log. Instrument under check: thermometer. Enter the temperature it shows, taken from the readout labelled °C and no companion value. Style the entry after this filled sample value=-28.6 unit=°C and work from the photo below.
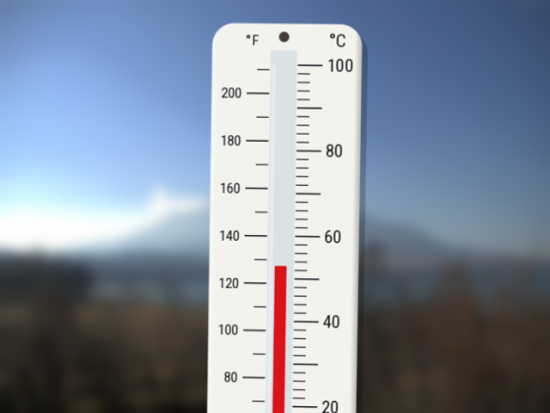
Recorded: value=53 unit=°C
